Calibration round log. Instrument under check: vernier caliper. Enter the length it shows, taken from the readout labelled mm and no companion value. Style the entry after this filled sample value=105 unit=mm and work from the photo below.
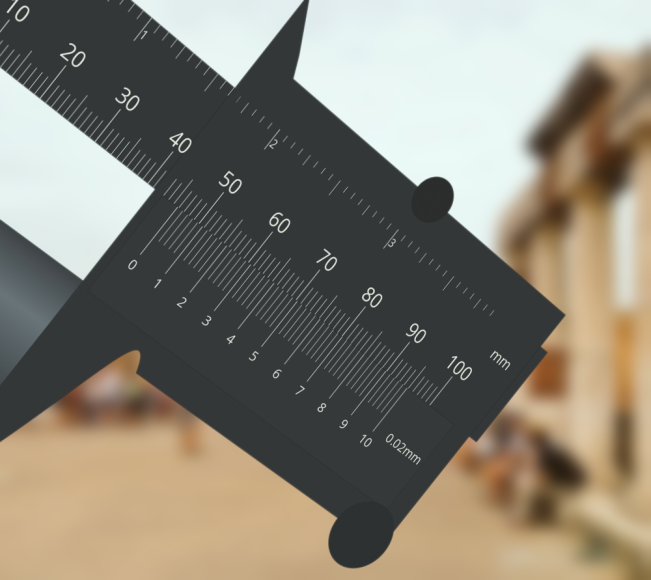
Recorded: value=45.8 unit=mm
